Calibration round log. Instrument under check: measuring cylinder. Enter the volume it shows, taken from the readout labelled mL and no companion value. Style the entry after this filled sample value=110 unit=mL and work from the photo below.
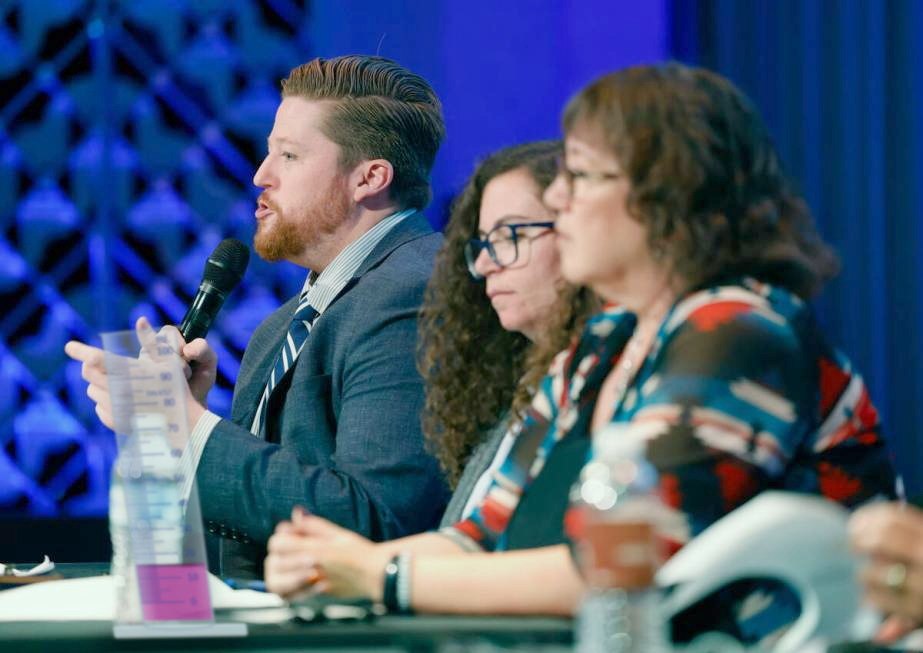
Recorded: value=15 unit=mL
